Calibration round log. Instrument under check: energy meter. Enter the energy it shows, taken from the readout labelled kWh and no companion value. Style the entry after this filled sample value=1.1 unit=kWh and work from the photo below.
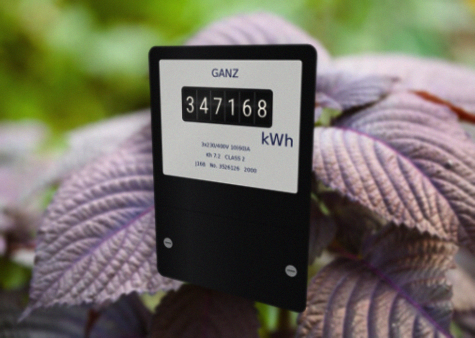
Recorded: value=347168 unit=kWh
